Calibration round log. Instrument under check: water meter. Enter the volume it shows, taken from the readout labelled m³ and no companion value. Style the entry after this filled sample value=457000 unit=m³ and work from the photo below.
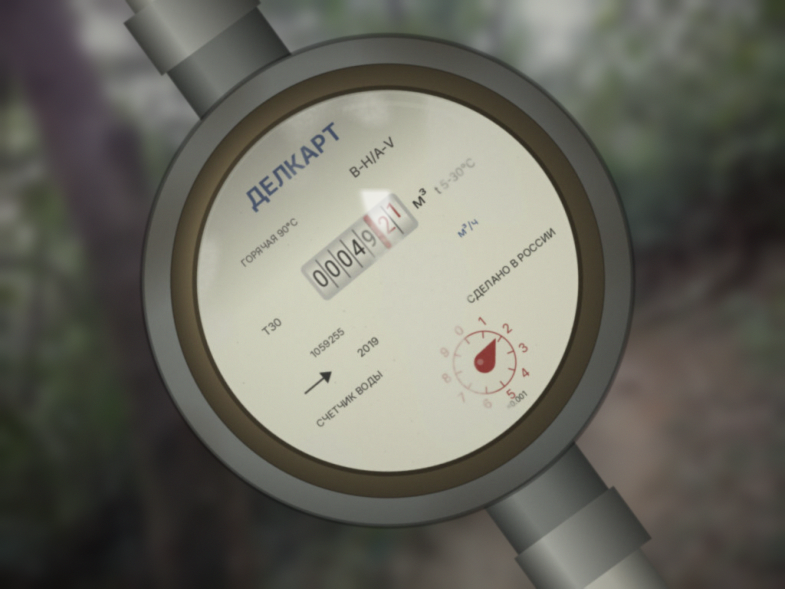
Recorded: value=49.211 unit=m³
